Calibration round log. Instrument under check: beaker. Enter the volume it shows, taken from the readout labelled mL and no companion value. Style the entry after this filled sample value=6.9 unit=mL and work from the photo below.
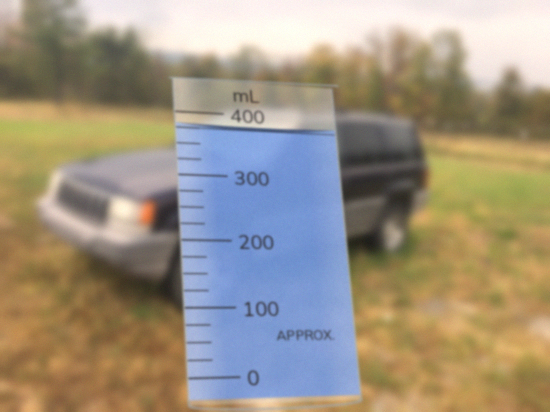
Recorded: value=375 unit=mL
